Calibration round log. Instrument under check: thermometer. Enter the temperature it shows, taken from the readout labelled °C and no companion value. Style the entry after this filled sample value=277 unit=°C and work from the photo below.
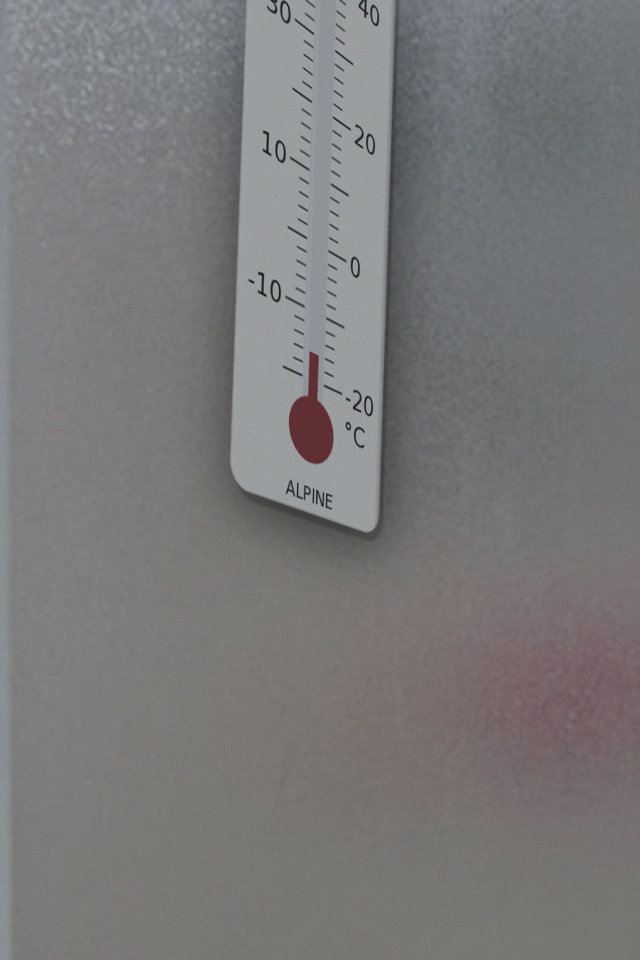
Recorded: value=-16 unit=°C
